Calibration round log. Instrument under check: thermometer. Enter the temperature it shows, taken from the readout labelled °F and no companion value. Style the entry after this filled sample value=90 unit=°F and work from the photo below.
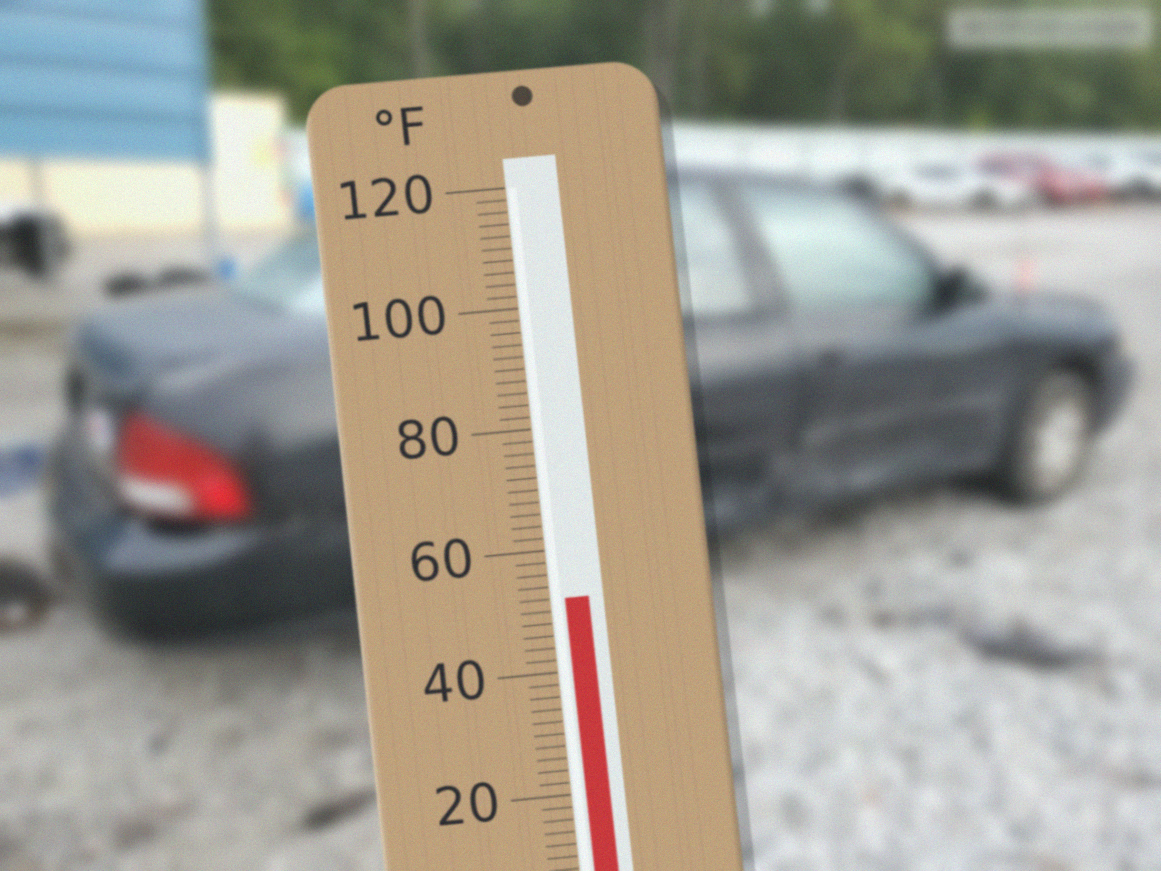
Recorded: value=52 unit=°F
